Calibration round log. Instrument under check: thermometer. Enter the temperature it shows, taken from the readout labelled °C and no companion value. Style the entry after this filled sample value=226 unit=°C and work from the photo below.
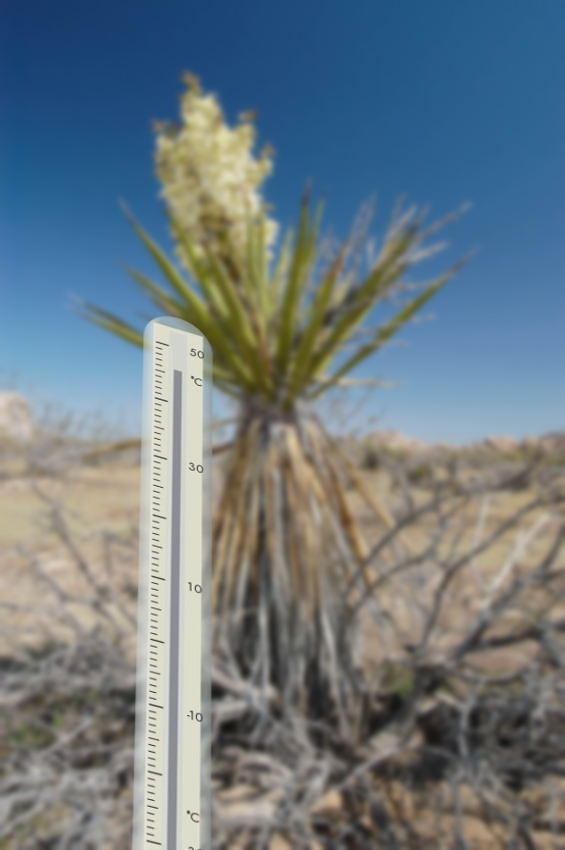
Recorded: value=46 unit=°C
